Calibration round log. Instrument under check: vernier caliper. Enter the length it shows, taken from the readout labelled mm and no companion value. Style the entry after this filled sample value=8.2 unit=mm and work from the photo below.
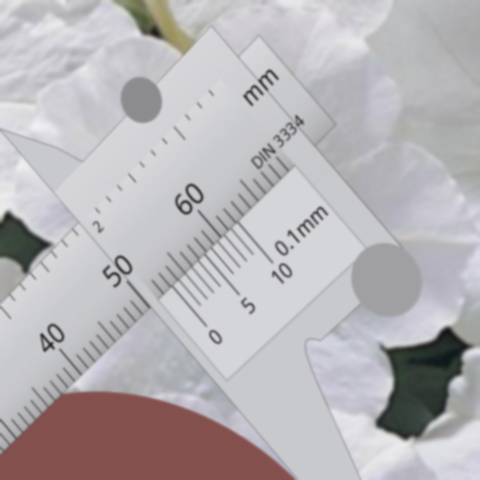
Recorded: value=53.2 unit=mm
